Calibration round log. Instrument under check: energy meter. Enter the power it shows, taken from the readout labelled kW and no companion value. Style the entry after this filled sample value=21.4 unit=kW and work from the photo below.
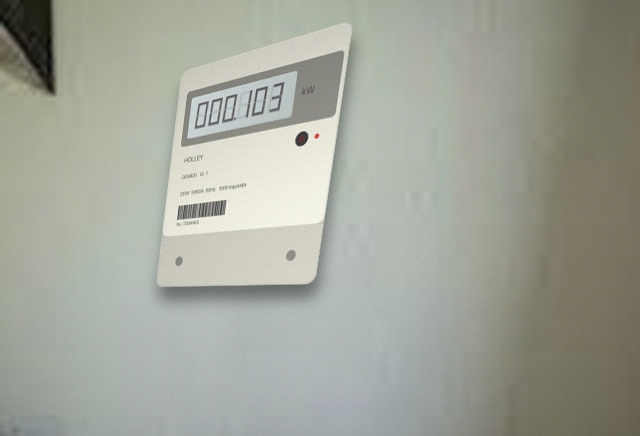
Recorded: value=0.103 unit=kW
